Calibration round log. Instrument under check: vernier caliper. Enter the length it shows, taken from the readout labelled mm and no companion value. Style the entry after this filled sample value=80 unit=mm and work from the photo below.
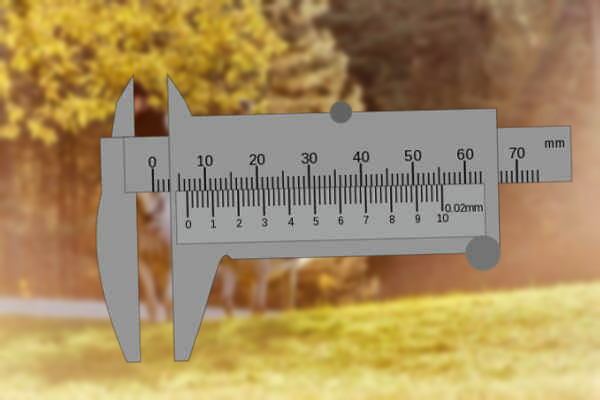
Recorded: value=6.5 unit=mm
